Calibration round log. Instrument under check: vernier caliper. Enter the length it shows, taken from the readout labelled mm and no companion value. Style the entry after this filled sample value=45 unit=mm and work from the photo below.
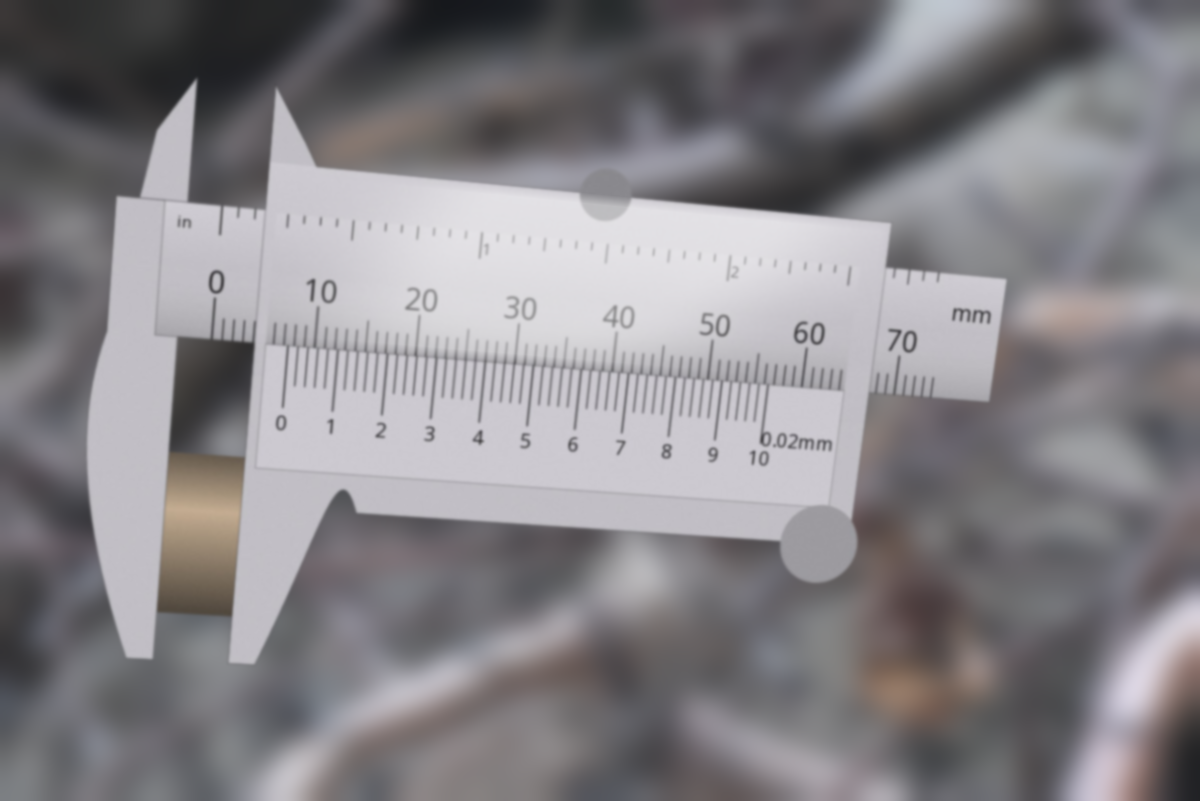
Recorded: value=7.4 unit=mm
